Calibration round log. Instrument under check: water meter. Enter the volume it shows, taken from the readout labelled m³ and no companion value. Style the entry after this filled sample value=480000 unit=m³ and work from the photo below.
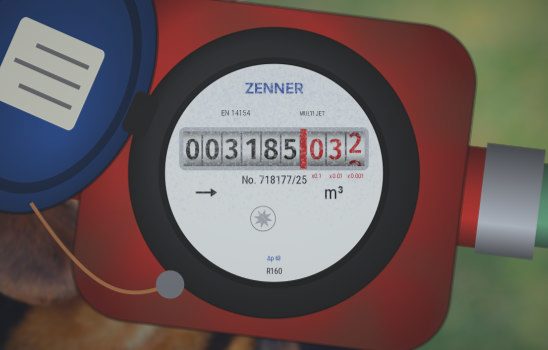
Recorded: value=3185.032 unit=m³
